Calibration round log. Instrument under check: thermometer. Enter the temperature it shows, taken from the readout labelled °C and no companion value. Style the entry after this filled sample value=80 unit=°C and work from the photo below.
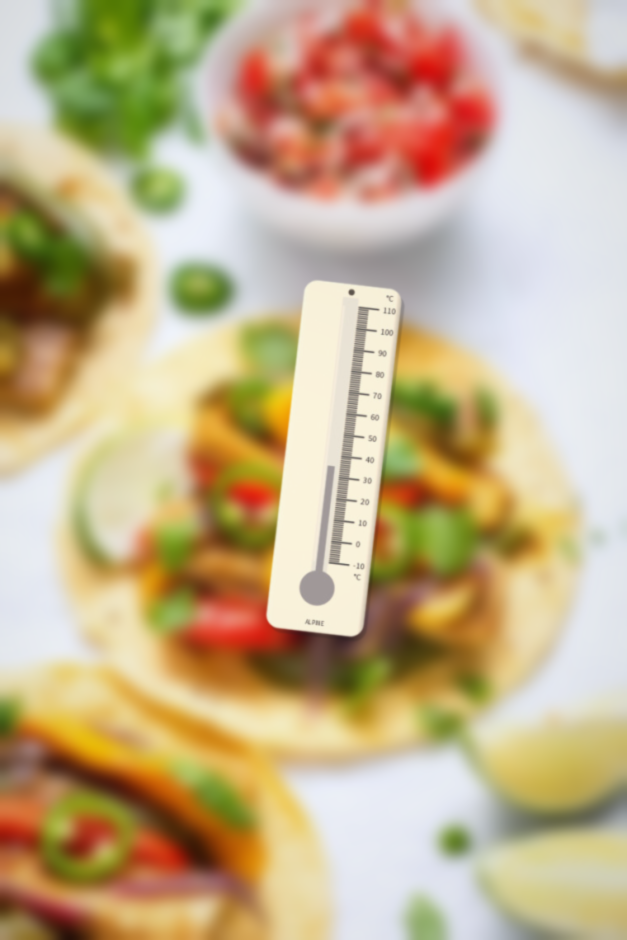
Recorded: value=35 unit=°C
